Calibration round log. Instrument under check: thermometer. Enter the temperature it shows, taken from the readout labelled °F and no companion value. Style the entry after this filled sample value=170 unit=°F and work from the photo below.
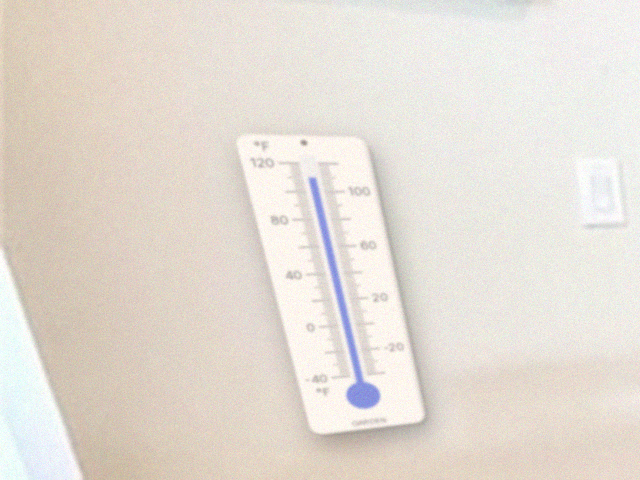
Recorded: value=110 unit=°F
